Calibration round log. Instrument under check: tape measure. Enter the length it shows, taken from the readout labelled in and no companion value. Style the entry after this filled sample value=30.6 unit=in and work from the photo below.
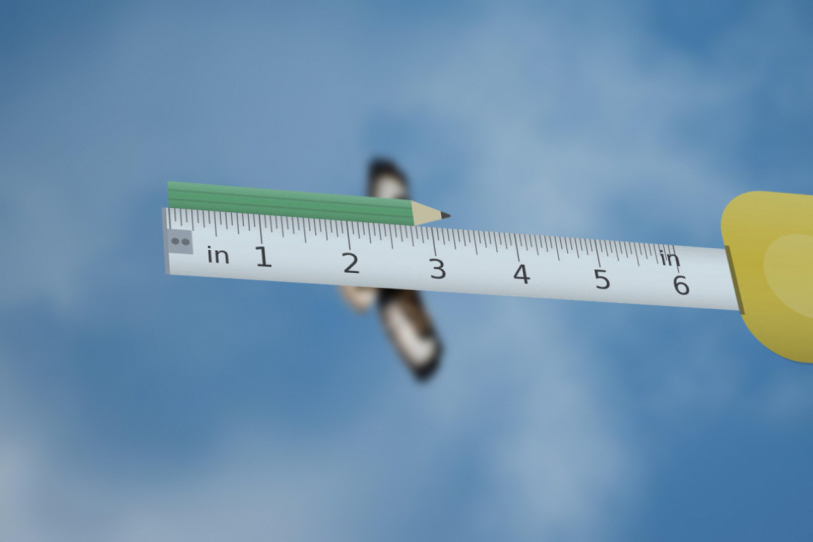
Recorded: value=3.25 unit=in
